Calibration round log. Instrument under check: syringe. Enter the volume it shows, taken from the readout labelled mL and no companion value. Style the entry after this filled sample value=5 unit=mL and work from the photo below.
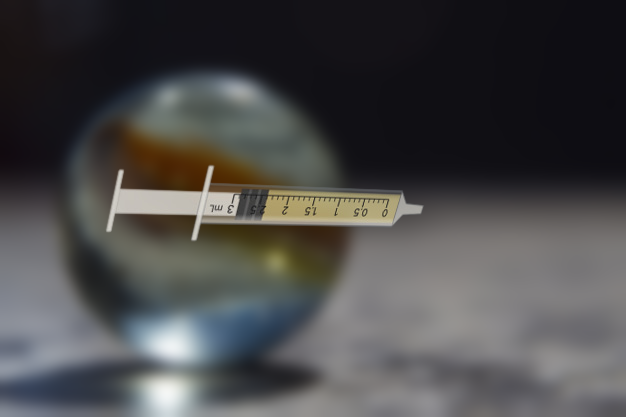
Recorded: value=2.4 unit=mL
